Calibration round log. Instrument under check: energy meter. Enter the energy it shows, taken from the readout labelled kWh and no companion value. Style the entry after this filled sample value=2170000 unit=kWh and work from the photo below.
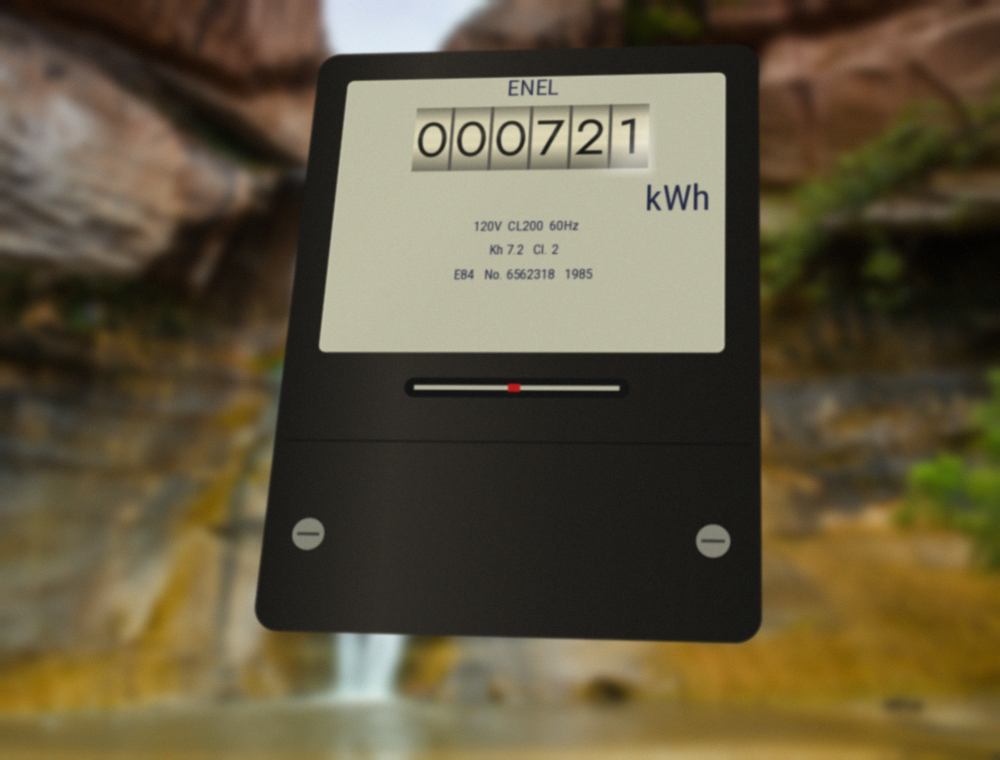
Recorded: value=721 unit=kWh
